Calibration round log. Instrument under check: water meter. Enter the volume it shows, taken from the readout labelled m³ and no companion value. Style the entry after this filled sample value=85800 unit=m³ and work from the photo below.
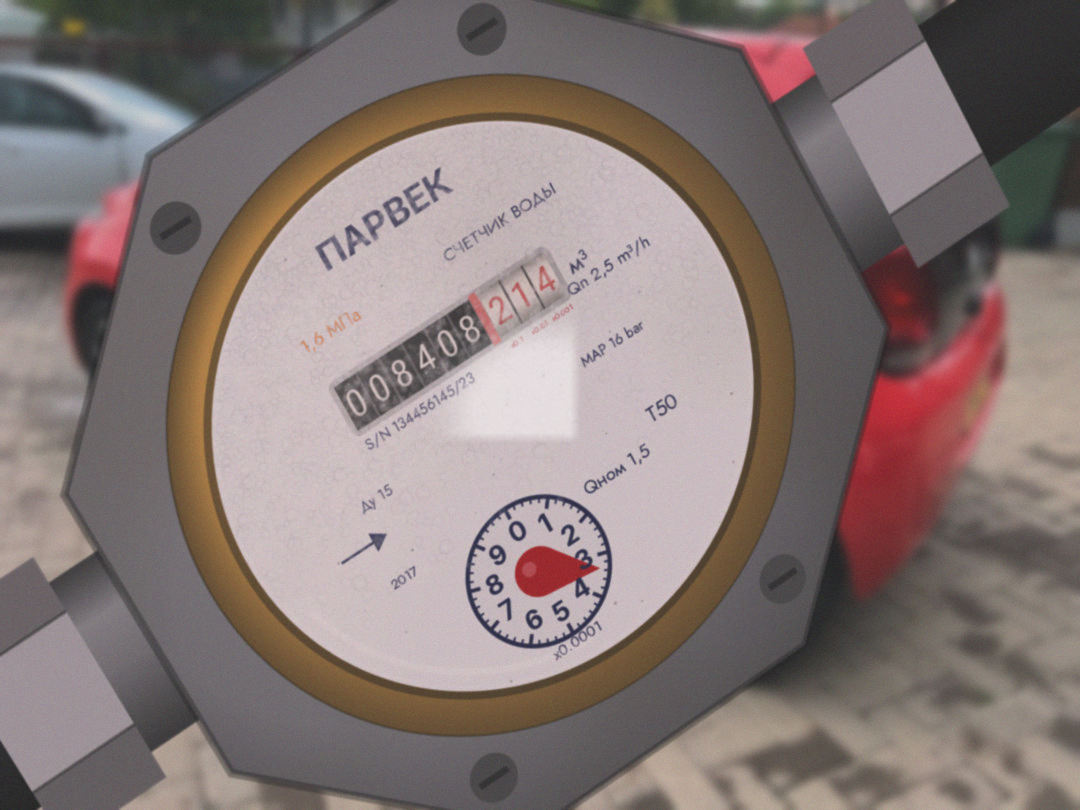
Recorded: value=8408.2143 unit=m³
